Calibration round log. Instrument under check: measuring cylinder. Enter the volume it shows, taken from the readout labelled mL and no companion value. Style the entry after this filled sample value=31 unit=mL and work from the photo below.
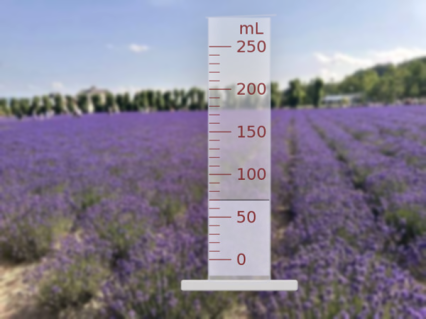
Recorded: value=70 unit=mL
